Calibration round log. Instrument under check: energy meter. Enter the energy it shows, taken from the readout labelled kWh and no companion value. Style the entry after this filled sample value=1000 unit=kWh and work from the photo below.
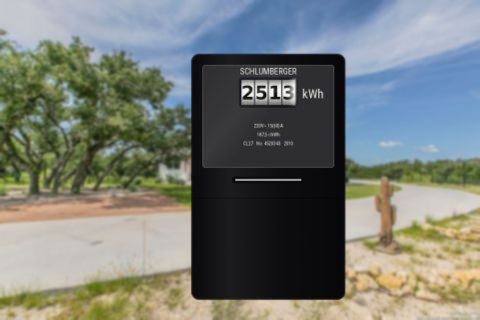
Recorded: value=2513 unit=kWh
